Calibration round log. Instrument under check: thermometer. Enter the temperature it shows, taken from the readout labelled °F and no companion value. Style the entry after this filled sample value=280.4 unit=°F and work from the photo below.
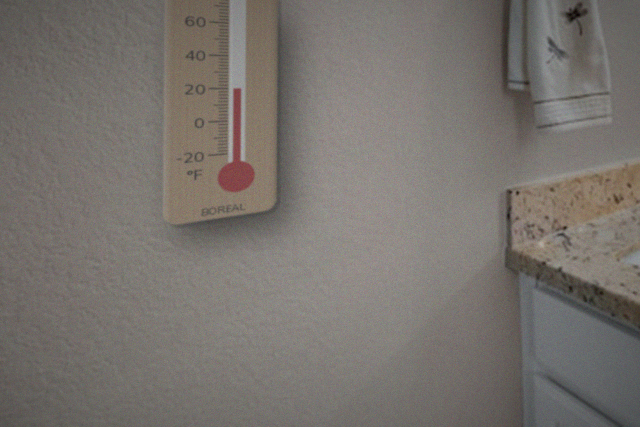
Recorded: value=20 unit=°F
